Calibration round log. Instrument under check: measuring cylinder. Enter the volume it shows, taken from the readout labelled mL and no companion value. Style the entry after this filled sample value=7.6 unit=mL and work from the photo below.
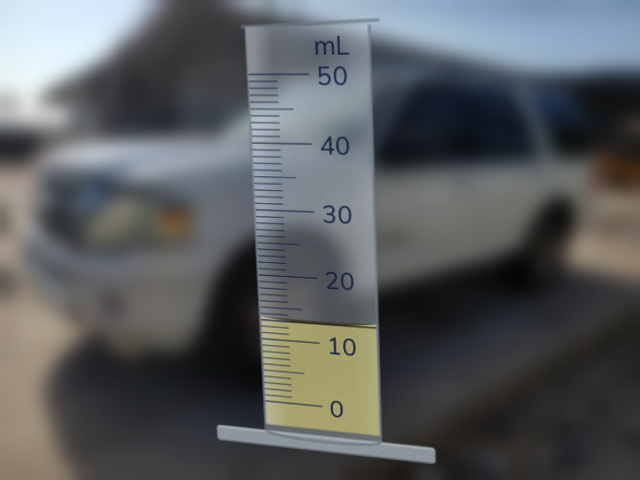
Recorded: value=13 unit=mL
